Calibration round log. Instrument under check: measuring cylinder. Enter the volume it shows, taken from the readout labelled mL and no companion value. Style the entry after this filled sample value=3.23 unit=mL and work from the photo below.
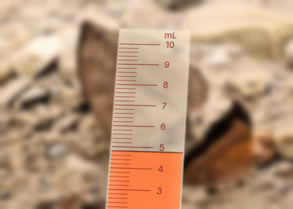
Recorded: value=4.8 unit=mL
